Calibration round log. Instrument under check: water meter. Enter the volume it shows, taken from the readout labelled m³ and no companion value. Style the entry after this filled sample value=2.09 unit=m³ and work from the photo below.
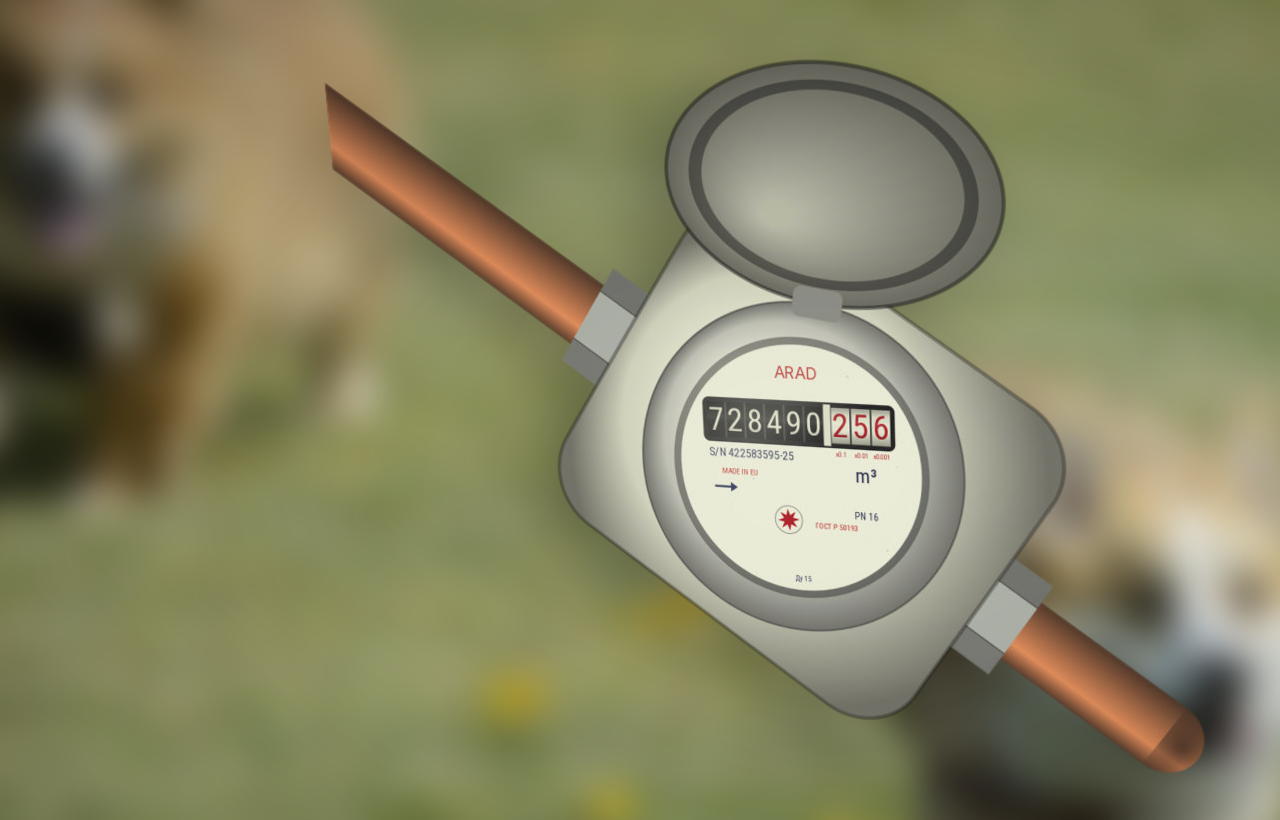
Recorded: value=728490.256 unit=m³
